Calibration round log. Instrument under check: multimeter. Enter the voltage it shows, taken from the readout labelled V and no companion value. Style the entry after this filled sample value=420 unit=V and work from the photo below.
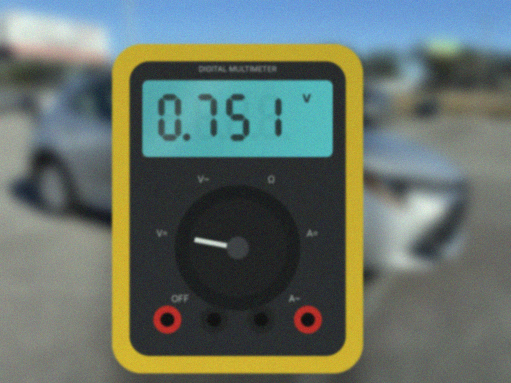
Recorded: value=0.751 unit=V
